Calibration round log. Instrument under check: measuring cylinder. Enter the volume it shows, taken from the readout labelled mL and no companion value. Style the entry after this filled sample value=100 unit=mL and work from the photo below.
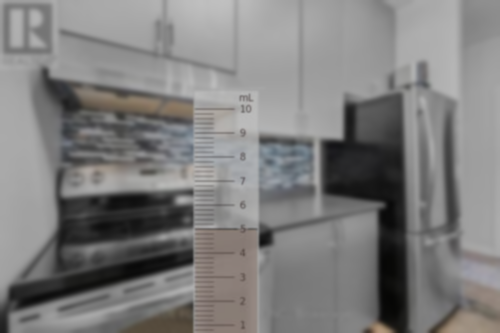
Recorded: value=5 unit=mL
